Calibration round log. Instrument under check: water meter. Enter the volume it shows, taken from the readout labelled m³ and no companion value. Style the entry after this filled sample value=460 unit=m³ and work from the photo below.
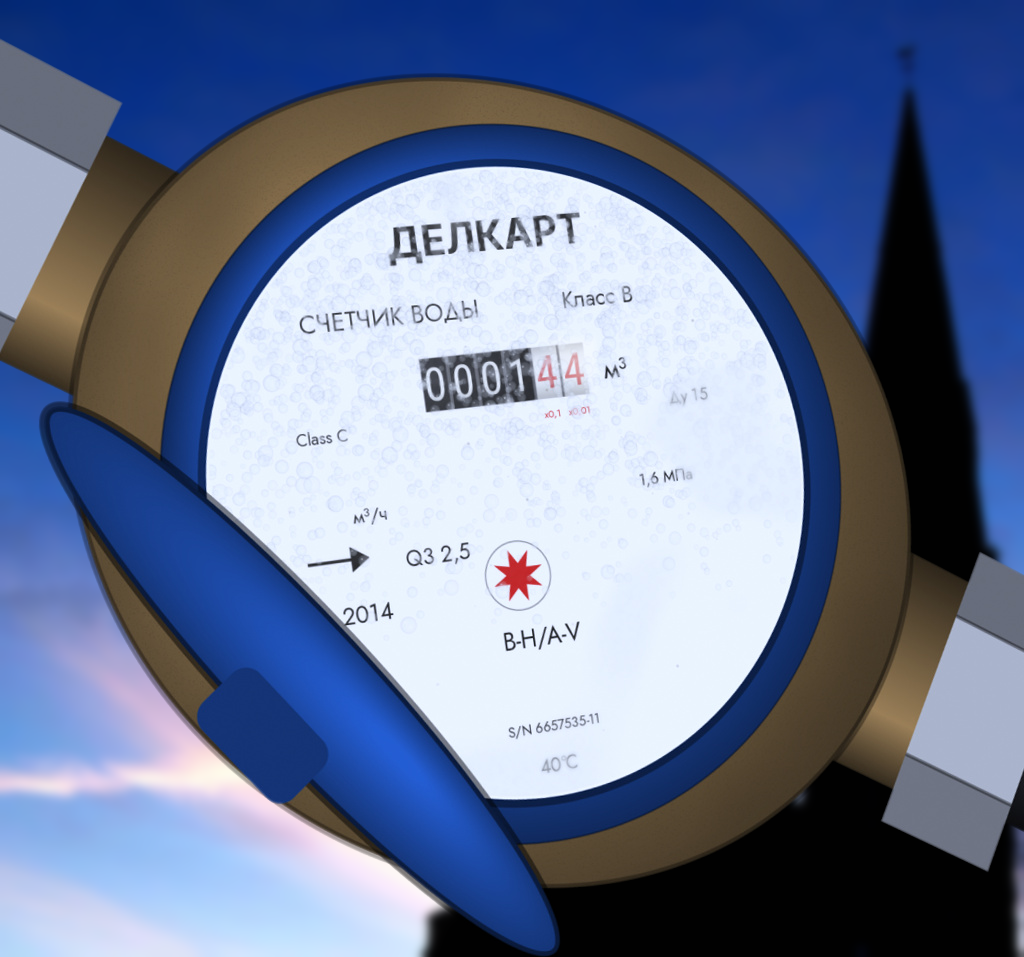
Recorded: value=1.44 unit=m³
